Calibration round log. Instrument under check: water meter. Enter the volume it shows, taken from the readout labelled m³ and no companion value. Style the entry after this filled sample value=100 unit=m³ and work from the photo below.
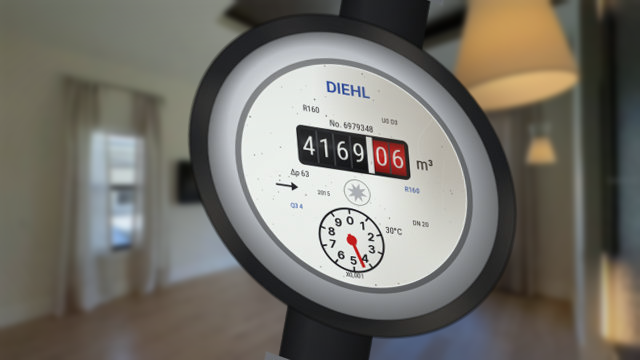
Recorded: value=4169.064 unit=m³
